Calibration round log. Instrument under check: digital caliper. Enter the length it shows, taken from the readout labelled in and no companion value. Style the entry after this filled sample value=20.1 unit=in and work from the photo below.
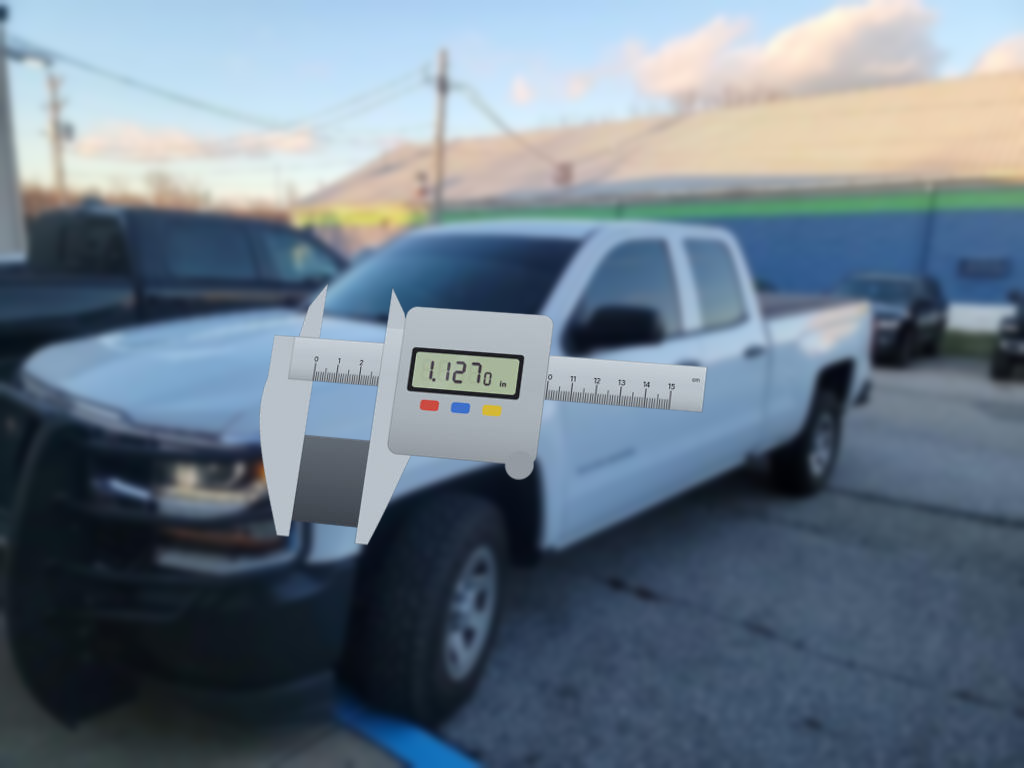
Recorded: value=1.1270 unit=in
